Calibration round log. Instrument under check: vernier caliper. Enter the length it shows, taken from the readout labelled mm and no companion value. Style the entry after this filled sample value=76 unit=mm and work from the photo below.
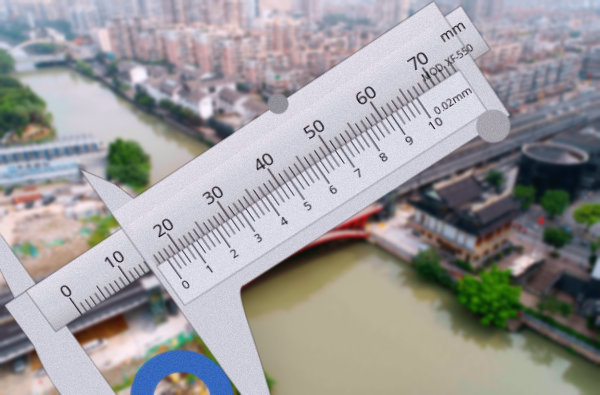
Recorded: value=17.5 unit=mm
